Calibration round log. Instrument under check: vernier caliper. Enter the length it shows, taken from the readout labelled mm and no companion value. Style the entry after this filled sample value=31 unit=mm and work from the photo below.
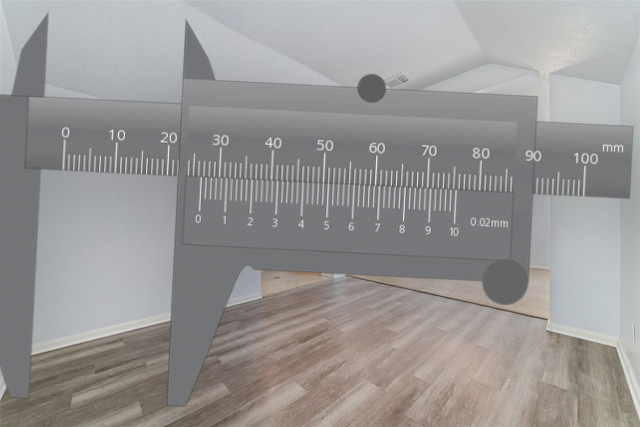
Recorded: value=26.5 unit=mm
